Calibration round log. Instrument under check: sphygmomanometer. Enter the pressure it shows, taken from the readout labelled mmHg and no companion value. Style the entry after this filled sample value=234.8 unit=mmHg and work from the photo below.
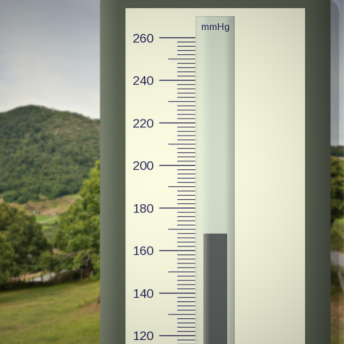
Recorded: value=168 unit=mmHg
